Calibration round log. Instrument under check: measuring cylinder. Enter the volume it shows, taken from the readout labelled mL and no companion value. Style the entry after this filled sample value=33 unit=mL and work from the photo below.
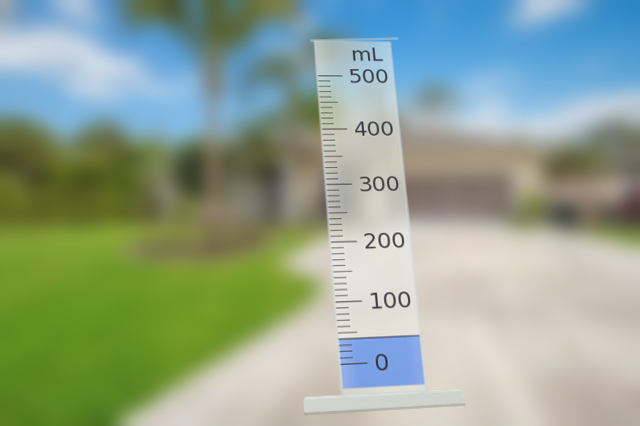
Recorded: value=40 unit=mL
